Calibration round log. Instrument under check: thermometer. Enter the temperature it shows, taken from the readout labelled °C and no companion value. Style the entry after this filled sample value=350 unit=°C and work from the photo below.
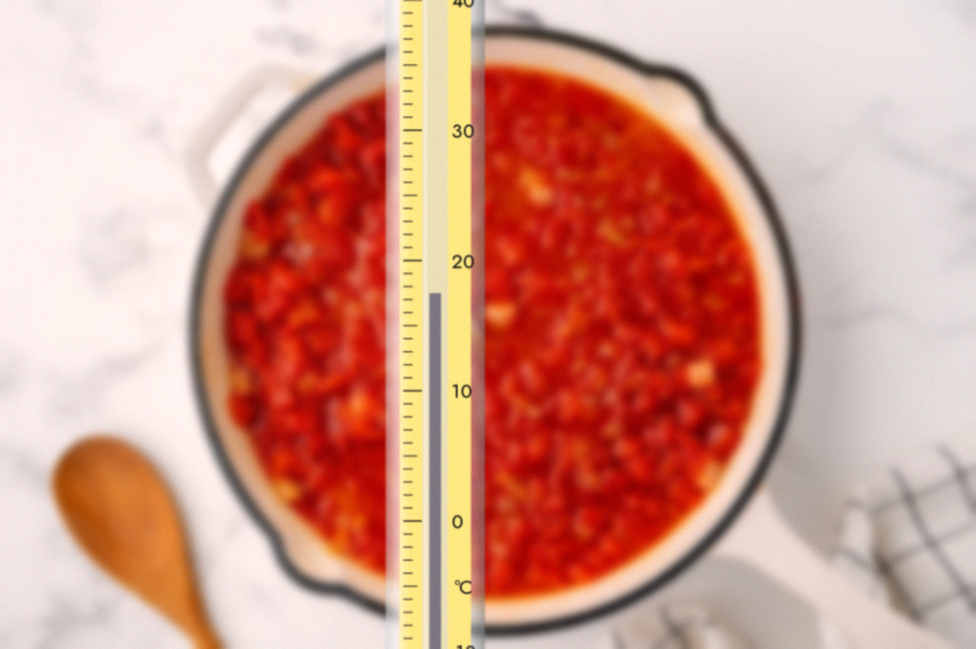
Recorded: value=17.5 unit=°C
